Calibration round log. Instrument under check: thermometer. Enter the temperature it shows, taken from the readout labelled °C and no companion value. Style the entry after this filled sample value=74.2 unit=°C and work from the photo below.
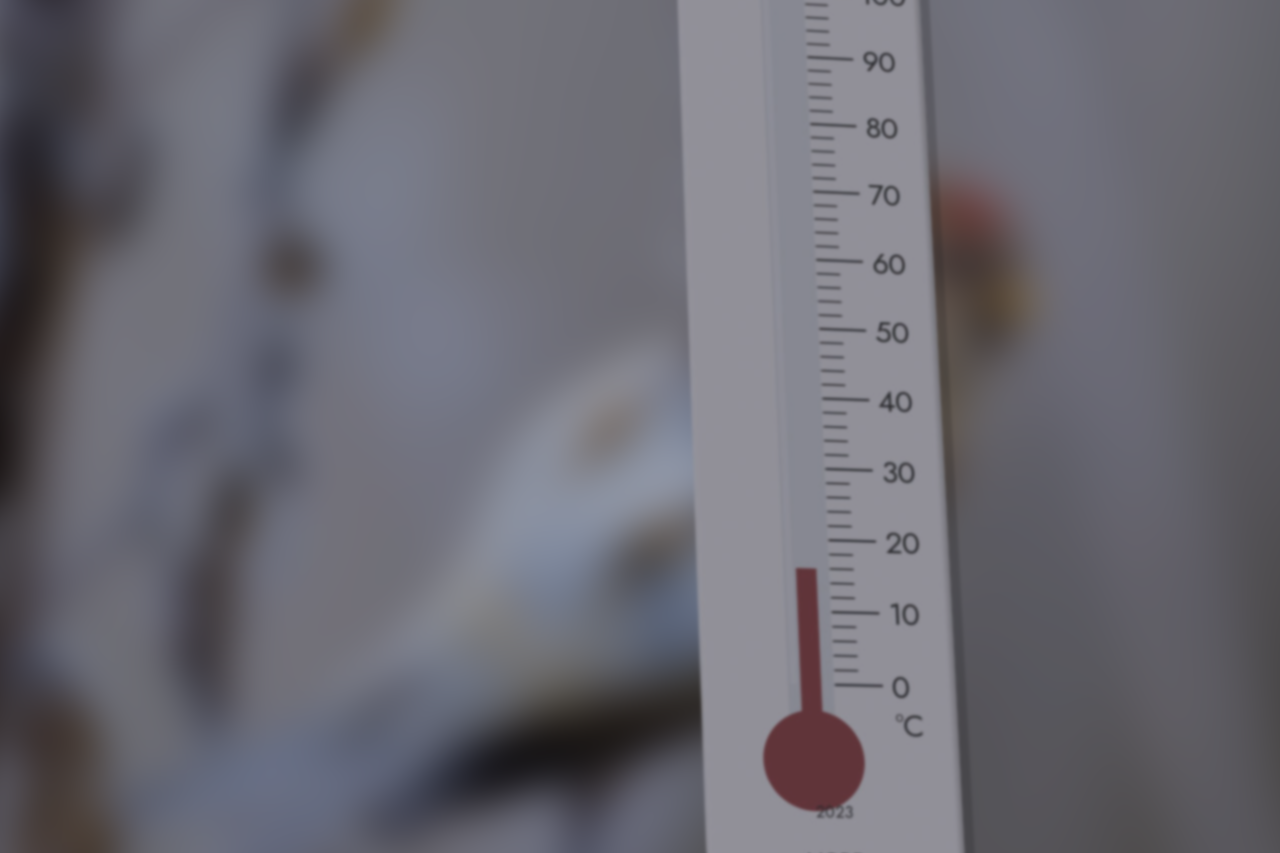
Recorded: value=16 unit=°C
